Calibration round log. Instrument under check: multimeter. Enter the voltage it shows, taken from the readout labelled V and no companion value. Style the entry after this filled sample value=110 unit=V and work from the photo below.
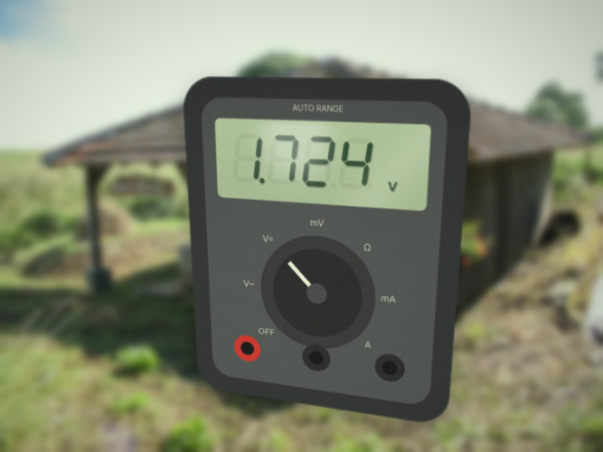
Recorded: value=1.724 unit=V
